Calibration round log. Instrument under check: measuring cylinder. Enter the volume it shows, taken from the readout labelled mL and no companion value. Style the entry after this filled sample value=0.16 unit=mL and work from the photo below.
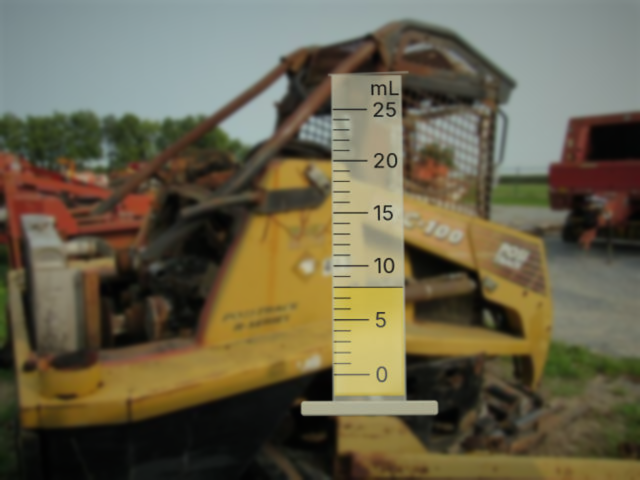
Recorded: value=8 unit=mL
